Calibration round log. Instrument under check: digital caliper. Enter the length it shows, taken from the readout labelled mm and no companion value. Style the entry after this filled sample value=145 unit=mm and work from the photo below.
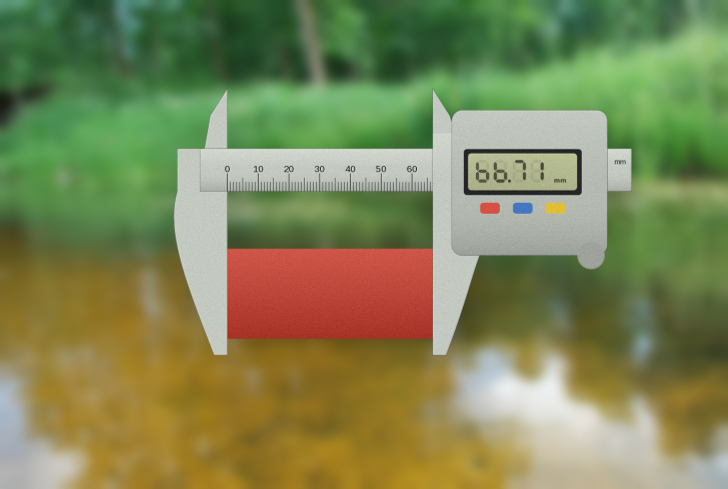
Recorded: value=66.71 unit=mm
